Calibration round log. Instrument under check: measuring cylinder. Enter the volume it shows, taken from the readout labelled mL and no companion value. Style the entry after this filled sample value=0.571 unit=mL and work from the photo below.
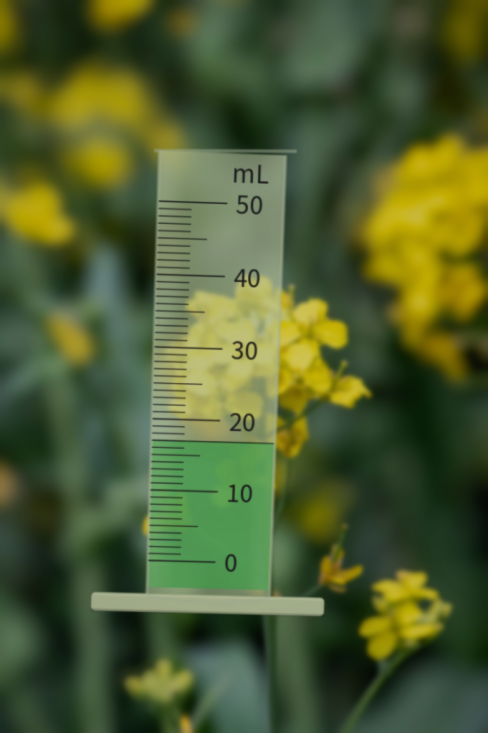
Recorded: value=17 unit=mL
